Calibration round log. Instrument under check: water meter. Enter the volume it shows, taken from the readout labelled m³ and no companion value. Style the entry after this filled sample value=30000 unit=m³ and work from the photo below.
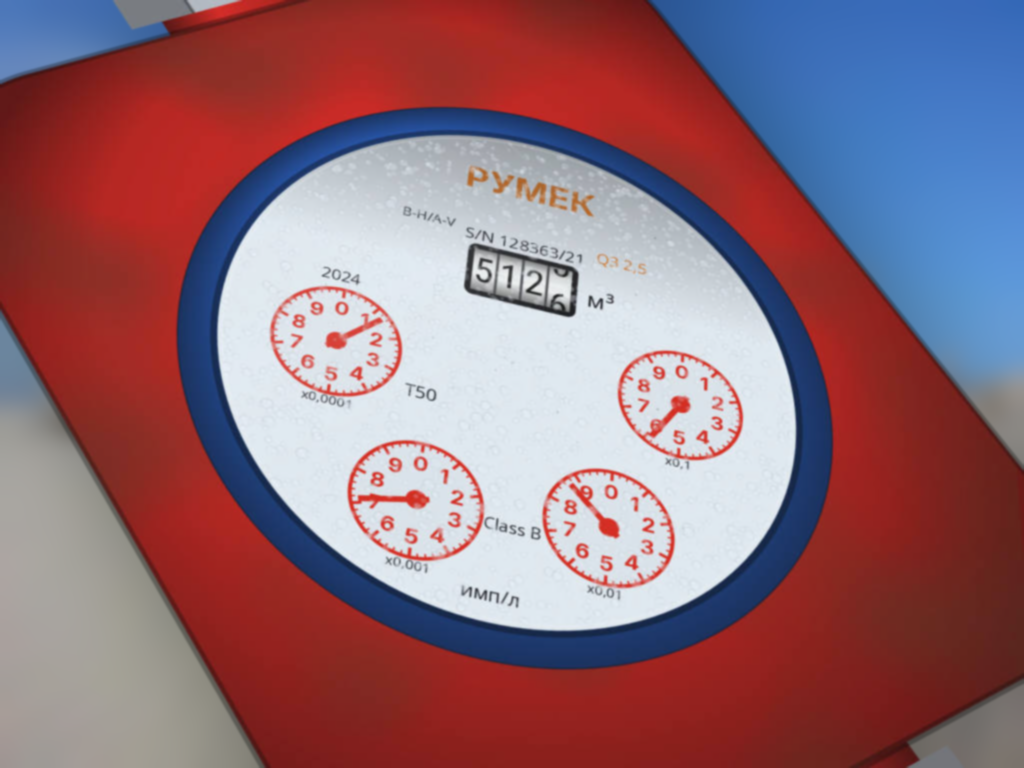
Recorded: value=5125.5871 unit=m³
